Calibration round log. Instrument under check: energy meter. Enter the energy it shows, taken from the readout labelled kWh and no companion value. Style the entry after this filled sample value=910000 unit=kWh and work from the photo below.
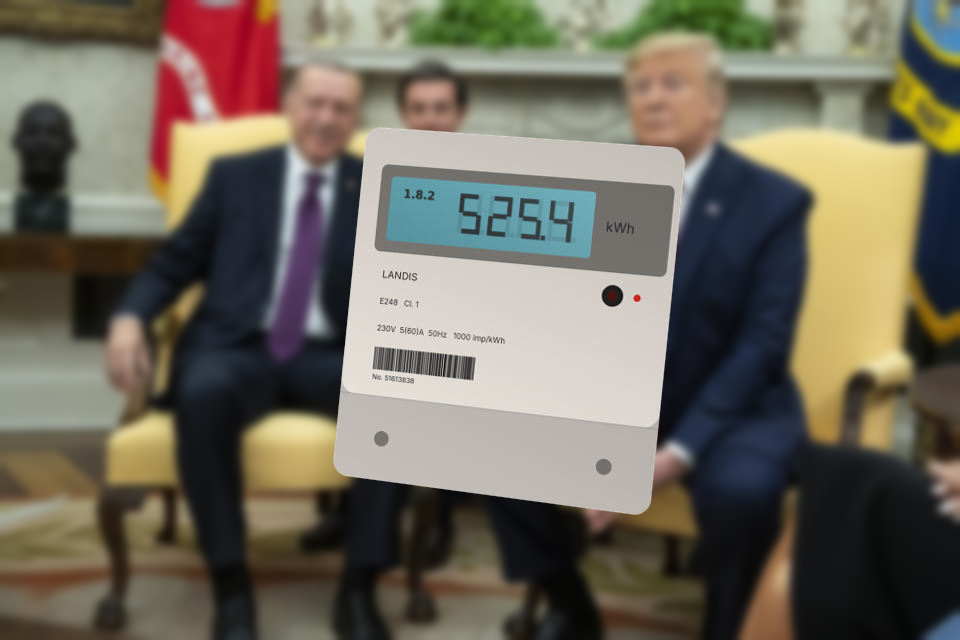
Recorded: value=525.4 unit=kWh
